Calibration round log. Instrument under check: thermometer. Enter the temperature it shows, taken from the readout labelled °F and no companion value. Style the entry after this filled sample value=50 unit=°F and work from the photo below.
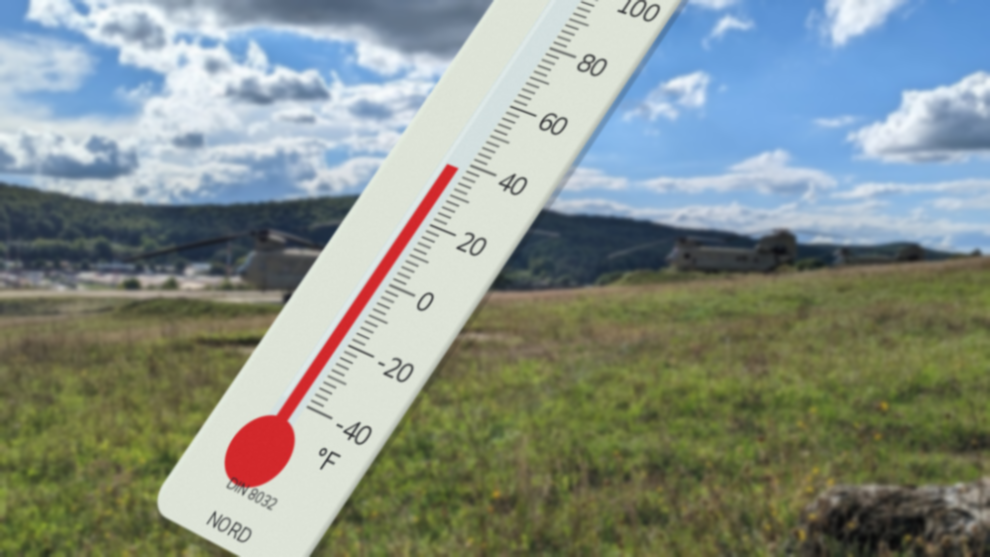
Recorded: value=38 unit=°F
